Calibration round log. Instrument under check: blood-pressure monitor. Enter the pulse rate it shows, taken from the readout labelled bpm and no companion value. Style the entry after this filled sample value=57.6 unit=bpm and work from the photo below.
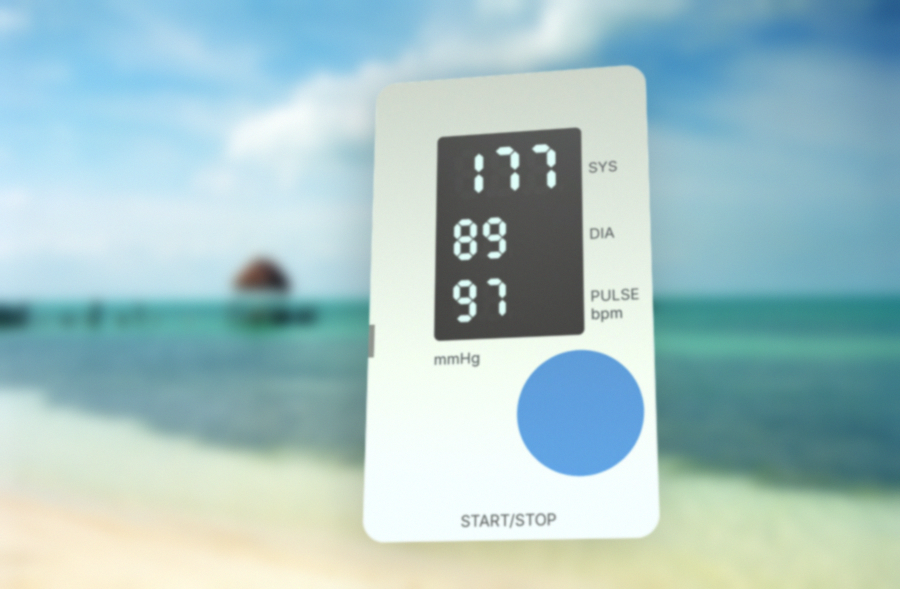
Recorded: value=97 unit=bpm
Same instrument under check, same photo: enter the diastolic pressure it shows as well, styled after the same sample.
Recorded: value=89 unit=mmHg
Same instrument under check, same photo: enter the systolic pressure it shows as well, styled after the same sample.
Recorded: value=177 unit=mmHg
